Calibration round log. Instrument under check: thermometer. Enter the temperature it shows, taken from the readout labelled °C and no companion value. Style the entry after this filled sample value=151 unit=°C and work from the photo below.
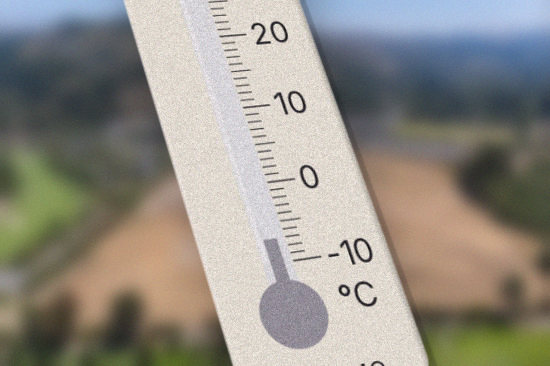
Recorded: value=-7 unit=°C
